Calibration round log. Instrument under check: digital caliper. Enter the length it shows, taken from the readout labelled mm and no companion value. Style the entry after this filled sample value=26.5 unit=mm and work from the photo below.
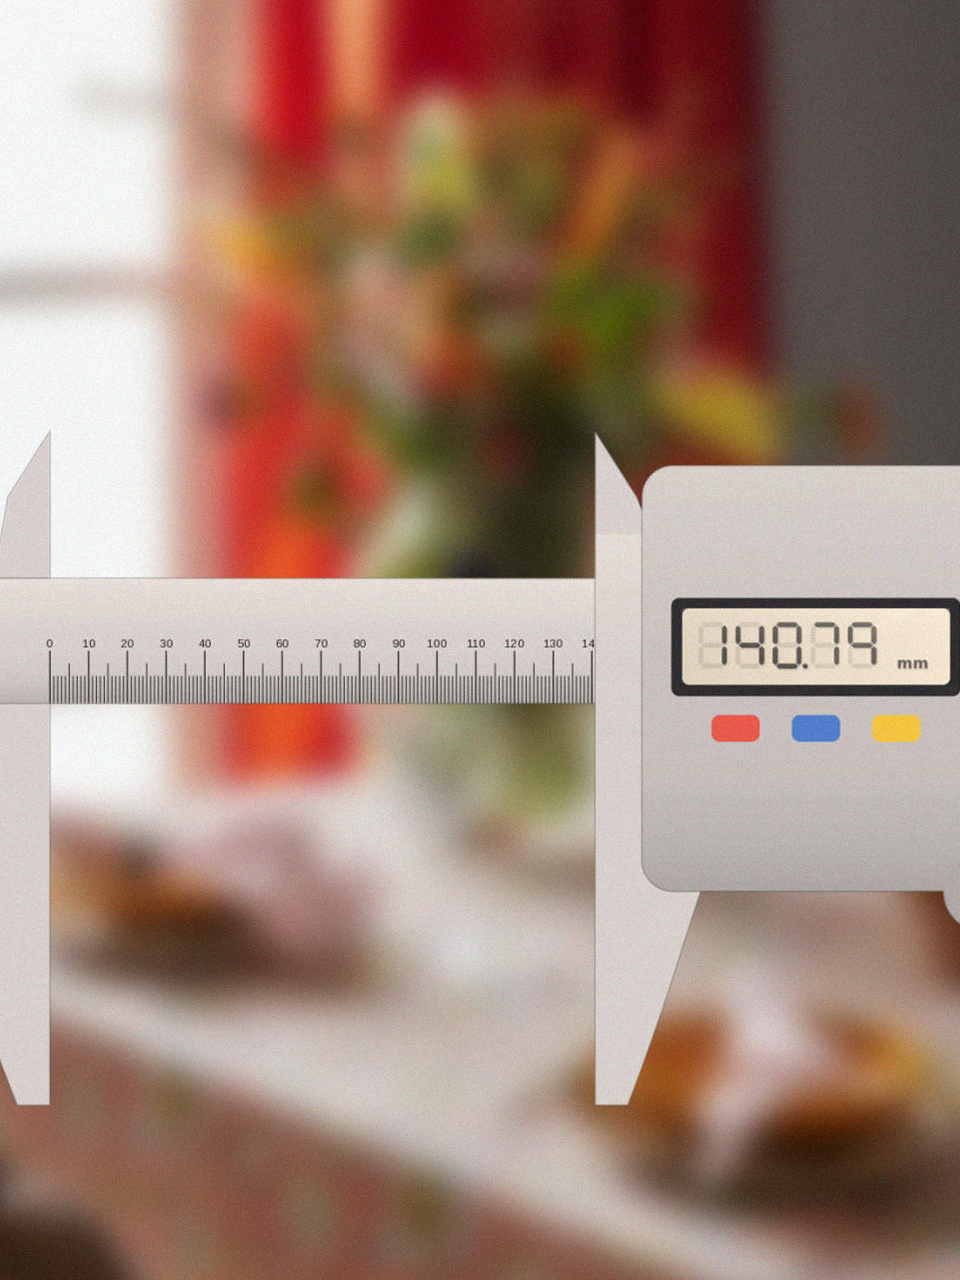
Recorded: value=140.79 unit=mm
